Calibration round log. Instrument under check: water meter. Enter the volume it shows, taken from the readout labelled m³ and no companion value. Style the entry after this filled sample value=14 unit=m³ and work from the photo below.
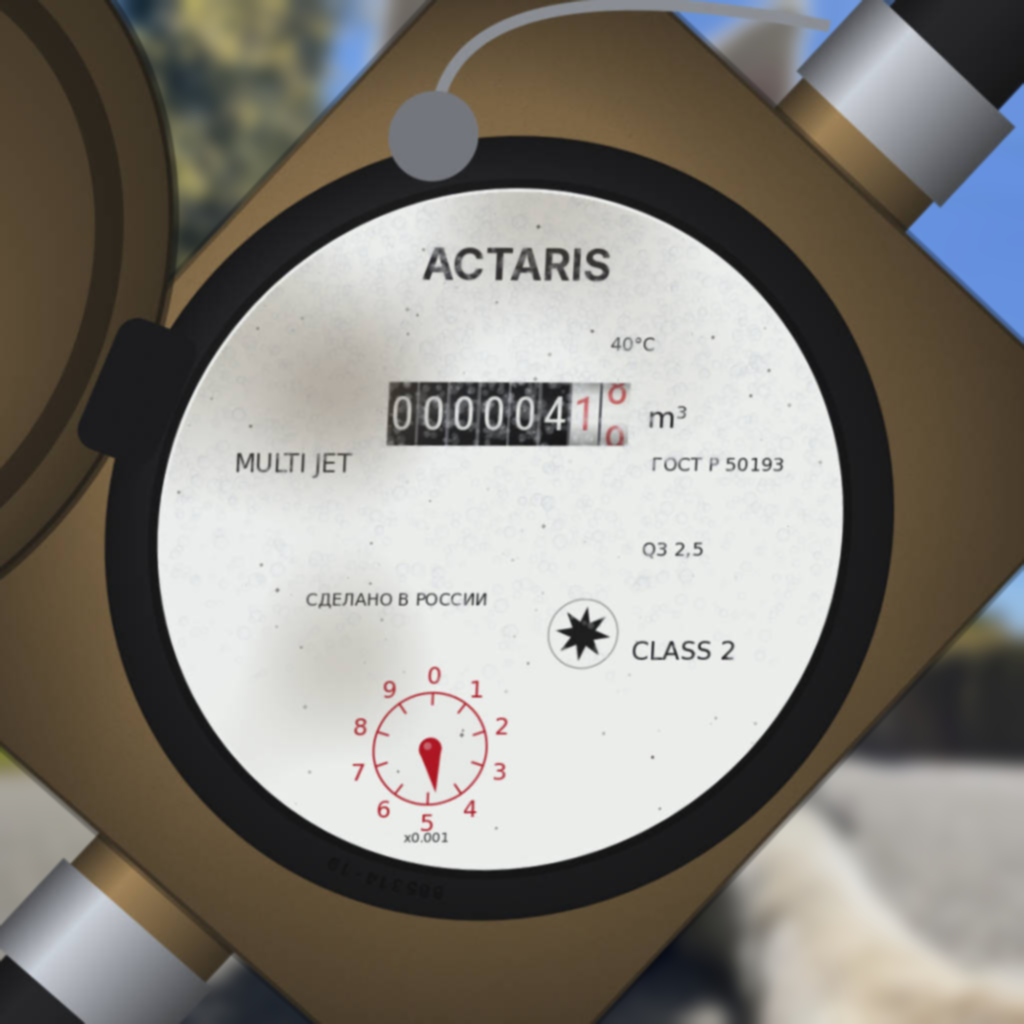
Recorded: value=4.184 unit=m³
